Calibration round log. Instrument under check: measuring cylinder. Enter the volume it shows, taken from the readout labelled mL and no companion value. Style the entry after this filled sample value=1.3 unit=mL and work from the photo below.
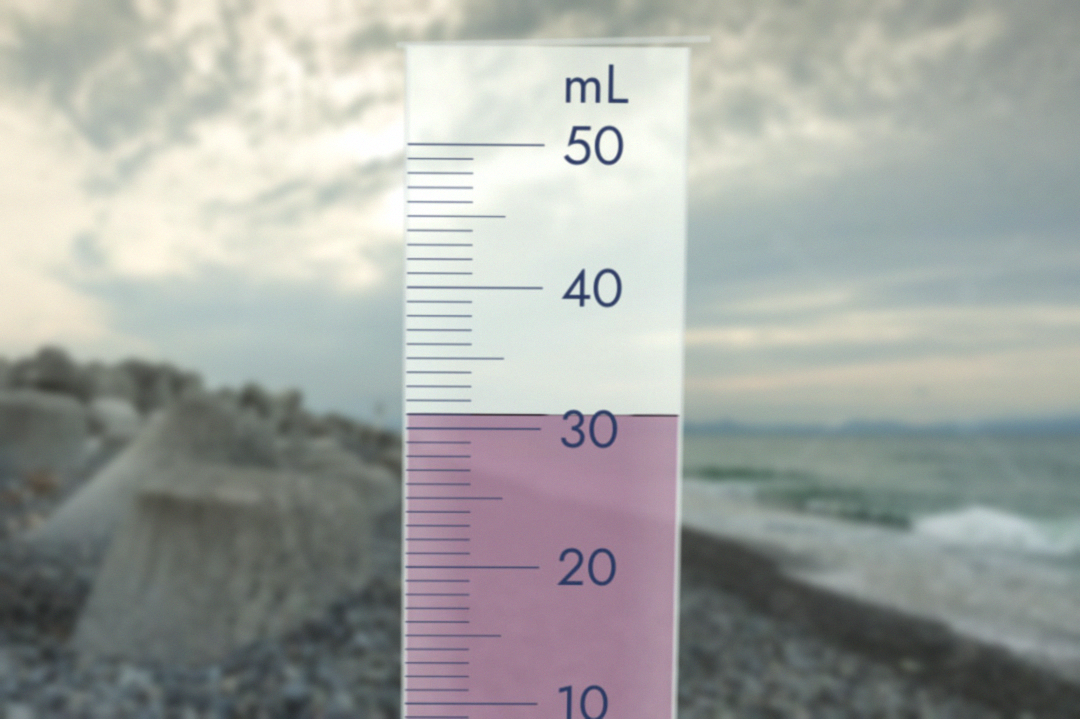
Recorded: value=31 unit=mL
